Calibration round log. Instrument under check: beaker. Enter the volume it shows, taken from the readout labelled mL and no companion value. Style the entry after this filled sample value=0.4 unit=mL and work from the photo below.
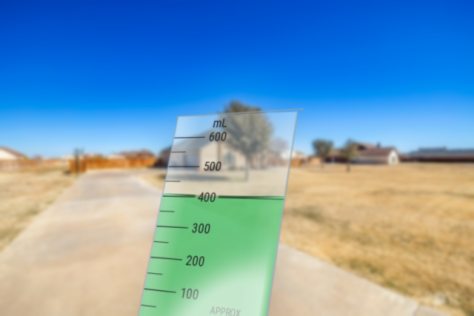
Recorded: value=400 unit=mL
